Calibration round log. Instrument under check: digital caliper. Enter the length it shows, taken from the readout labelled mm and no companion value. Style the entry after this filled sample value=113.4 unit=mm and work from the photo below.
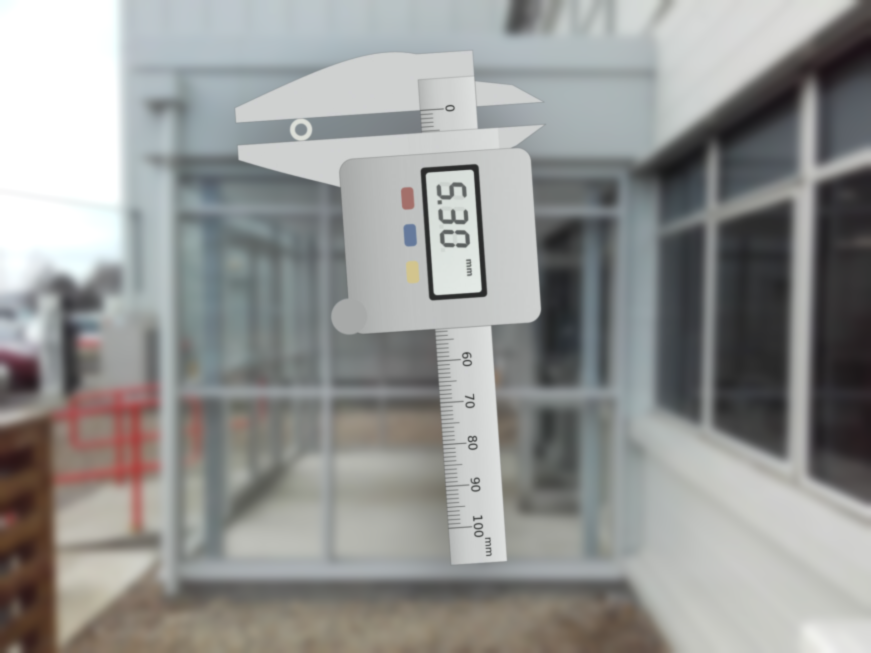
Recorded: value=5.30 unit=mm
